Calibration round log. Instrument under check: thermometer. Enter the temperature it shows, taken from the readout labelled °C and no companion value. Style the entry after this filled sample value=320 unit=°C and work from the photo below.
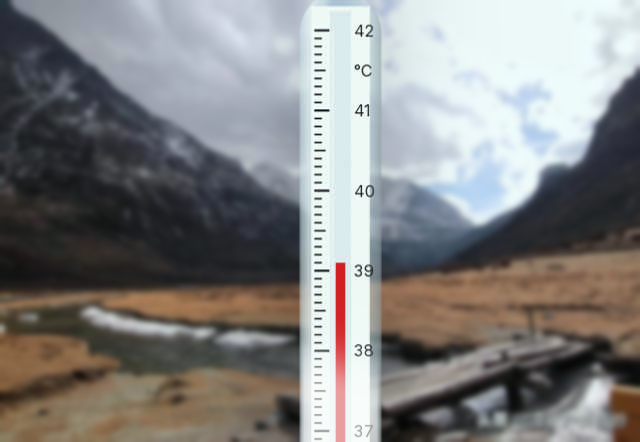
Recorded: value=39.1 unit=°C
